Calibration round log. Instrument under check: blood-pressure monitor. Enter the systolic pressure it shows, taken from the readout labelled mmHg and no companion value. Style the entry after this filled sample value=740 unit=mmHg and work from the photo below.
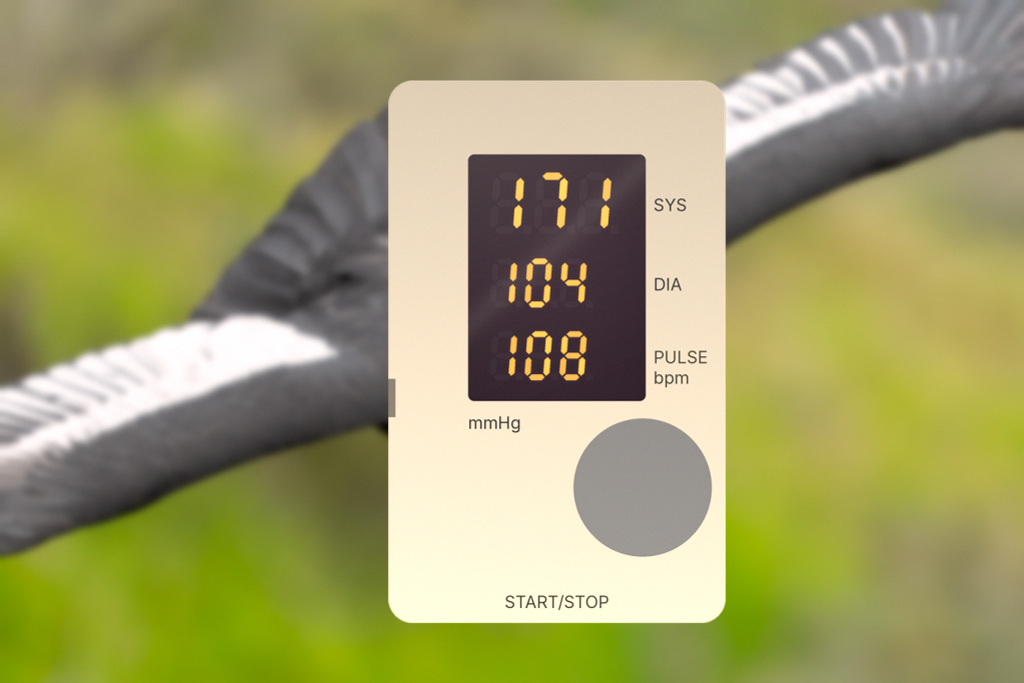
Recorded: value=171 unit=mmHg
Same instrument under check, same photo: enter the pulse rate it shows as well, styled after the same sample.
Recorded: value=108 unit=bpm
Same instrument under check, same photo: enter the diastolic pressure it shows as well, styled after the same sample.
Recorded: value=104 unit=mmHg
